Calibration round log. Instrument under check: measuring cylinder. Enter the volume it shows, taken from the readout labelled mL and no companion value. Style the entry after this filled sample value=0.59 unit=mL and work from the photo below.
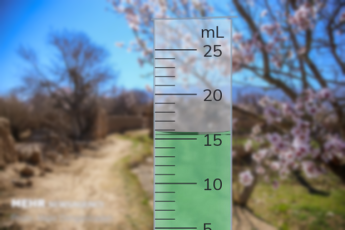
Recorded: value=15.5 unit=mL
